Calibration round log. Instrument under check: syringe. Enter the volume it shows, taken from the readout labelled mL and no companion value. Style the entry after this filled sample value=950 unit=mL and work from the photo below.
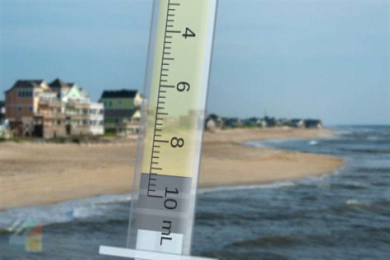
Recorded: value=9.2 unit=mL
